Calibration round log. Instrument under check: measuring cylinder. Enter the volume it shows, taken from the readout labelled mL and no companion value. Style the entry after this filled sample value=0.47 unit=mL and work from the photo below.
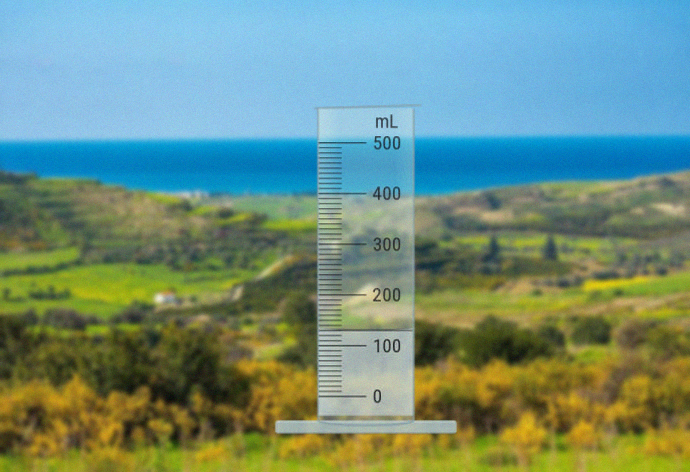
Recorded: value=130 unit=mL
